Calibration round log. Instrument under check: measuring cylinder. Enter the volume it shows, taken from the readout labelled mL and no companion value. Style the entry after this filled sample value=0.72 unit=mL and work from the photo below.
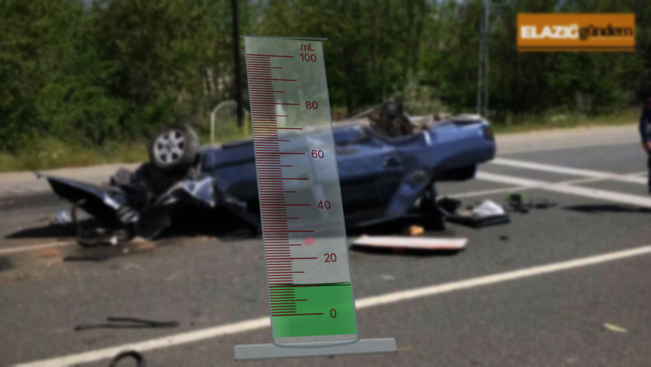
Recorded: value=10 unit=mL
